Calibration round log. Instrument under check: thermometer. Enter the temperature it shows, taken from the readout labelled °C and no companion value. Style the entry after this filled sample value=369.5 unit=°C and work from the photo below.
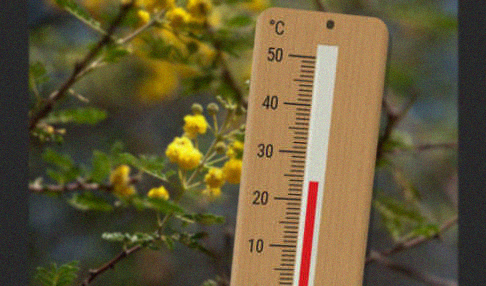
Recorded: value=24 unit=°C
